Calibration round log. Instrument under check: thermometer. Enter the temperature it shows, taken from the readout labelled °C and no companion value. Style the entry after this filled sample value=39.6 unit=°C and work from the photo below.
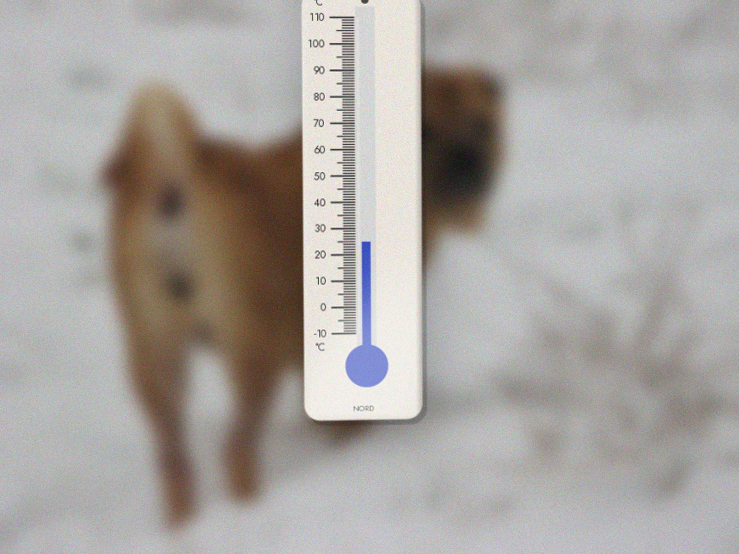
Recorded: value=25 unit=°C
